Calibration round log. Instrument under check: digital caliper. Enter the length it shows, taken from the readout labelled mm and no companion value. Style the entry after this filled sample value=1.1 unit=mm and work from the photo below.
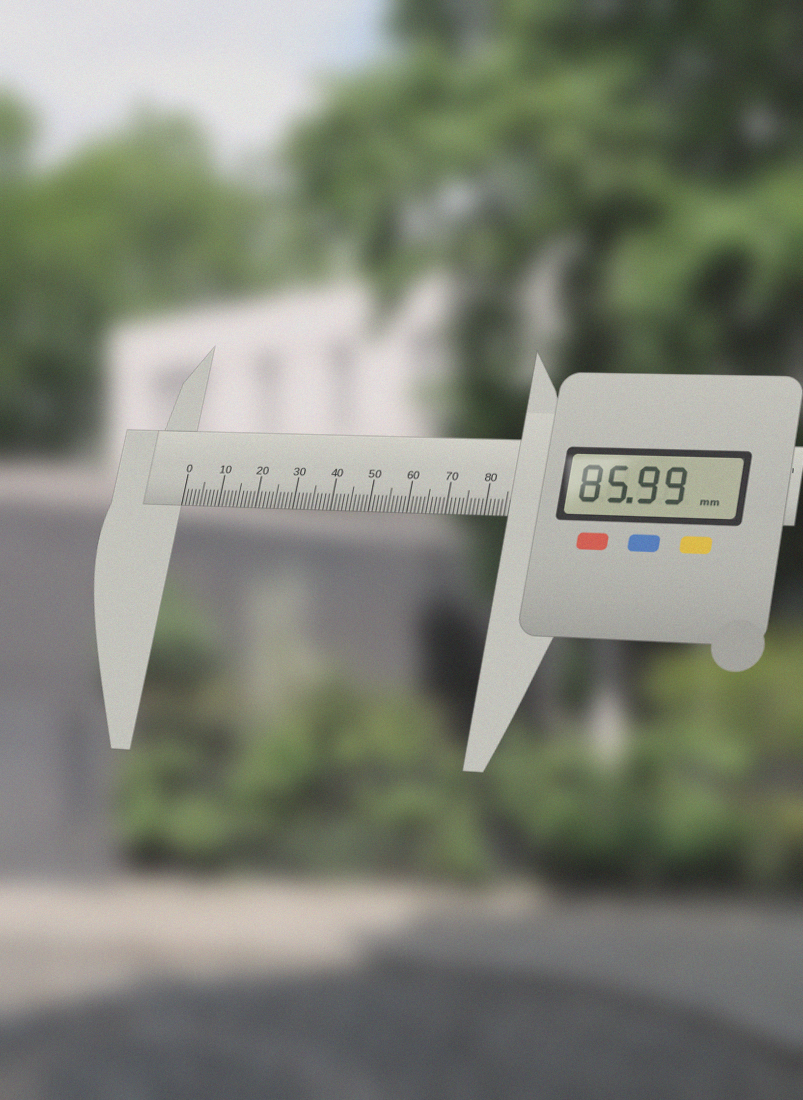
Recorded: value=85.99 unit=mm
